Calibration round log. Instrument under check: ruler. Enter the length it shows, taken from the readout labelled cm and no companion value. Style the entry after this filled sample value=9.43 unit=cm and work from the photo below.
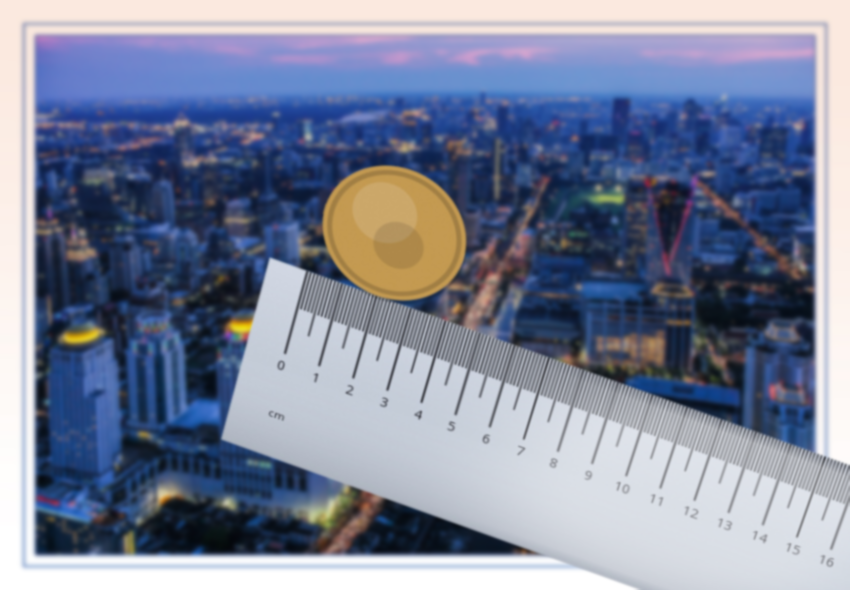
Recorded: value=4 unit=cm
